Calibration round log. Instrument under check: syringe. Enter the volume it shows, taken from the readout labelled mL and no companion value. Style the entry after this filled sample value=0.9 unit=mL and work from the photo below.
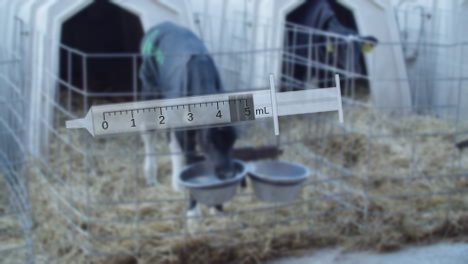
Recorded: value=4.4 unit=mL
